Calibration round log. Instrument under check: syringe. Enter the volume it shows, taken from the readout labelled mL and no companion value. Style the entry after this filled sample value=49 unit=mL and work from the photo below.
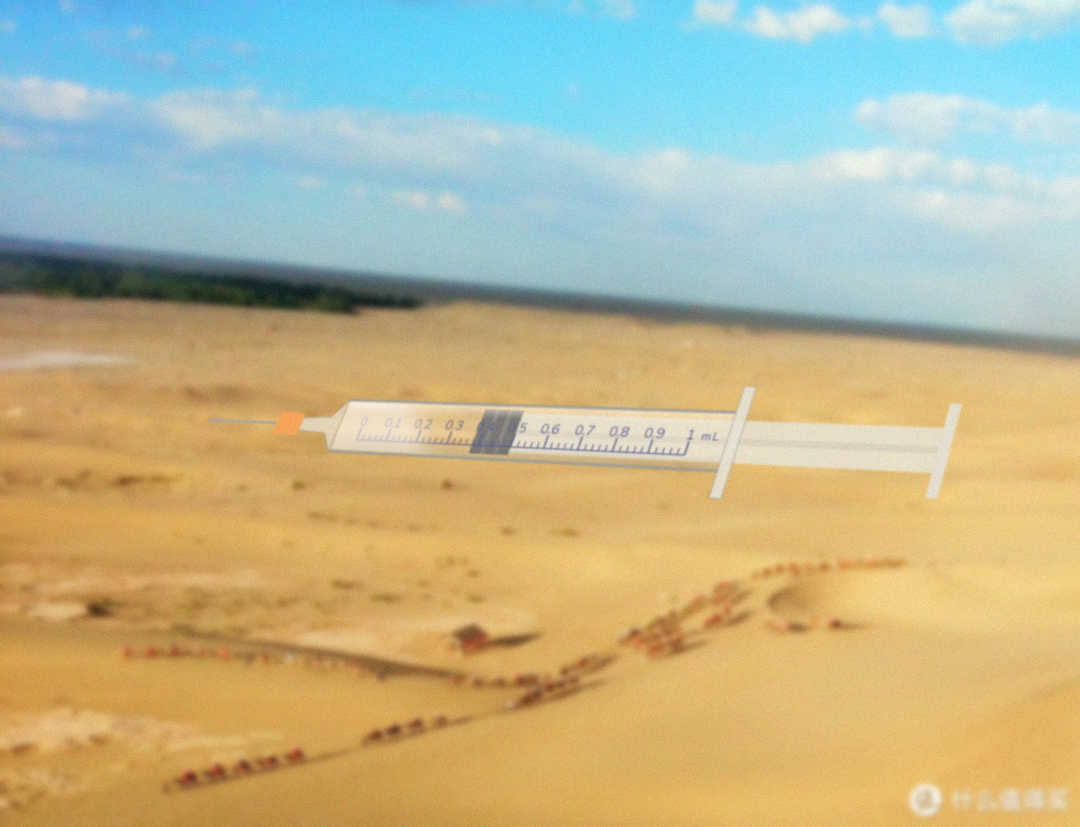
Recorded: value=0.38 unit=mL
